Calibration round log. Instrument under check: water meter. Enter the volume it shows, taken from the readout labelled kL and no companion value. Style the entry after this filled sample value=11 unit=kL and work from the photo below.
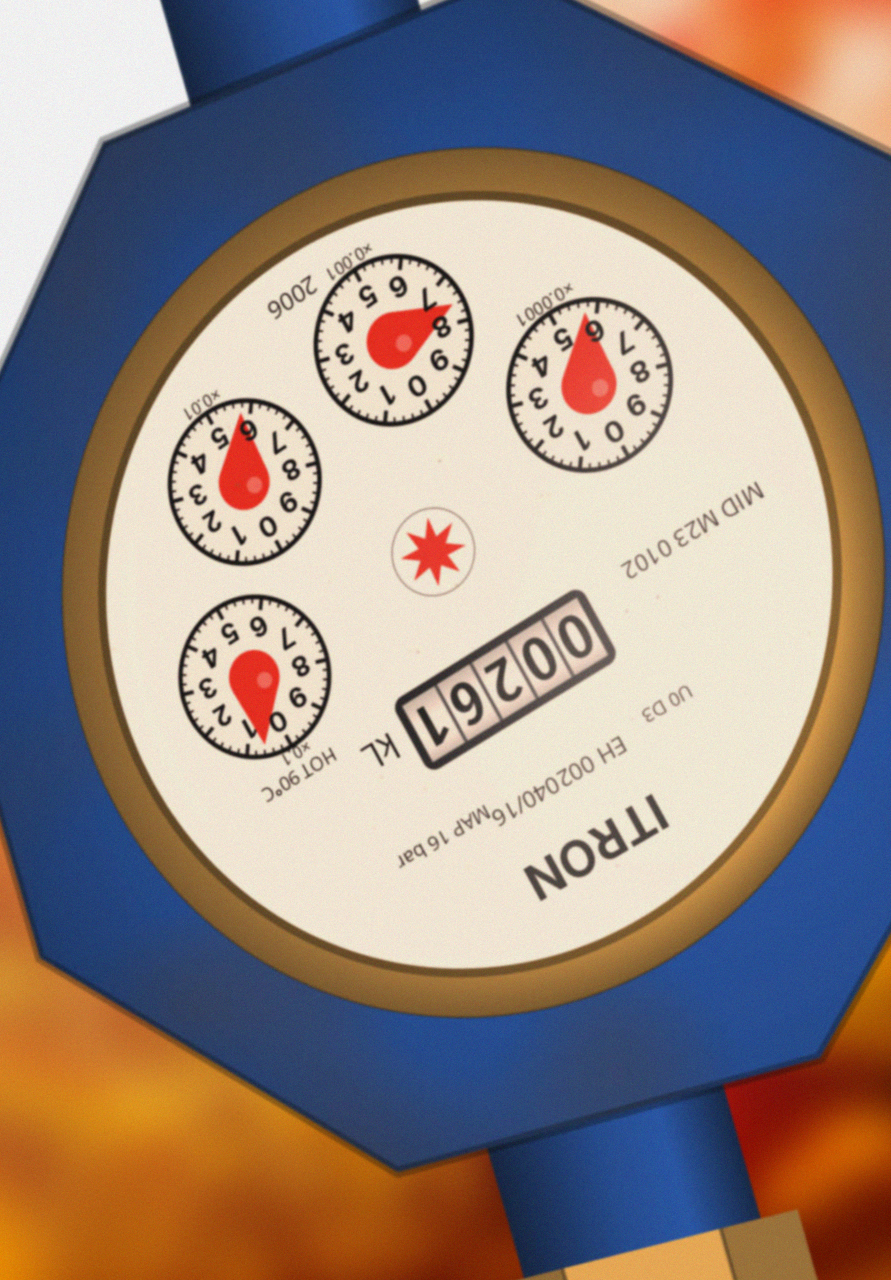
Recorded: value=261.0575 unit=kL
